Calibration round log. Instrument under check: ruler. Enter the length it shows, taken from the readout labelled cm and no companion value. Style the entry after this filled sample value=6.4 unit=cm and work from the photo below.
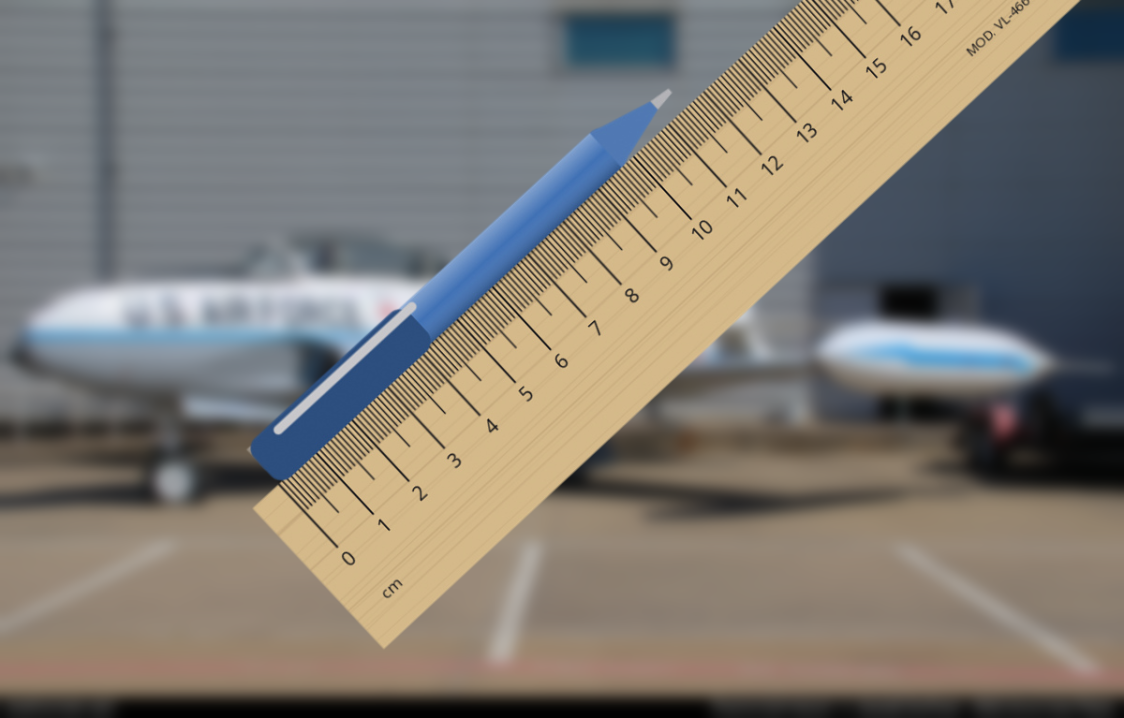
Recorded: value=11.5 unit=cm
